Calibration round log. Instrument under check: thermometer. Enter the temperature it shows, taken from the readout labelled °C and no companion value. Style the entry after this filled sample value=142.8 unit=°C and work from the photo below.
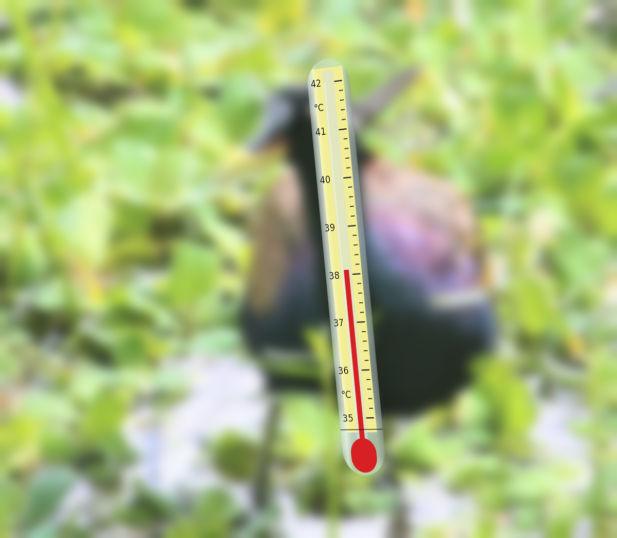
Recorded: value=38.1 unit=°C
